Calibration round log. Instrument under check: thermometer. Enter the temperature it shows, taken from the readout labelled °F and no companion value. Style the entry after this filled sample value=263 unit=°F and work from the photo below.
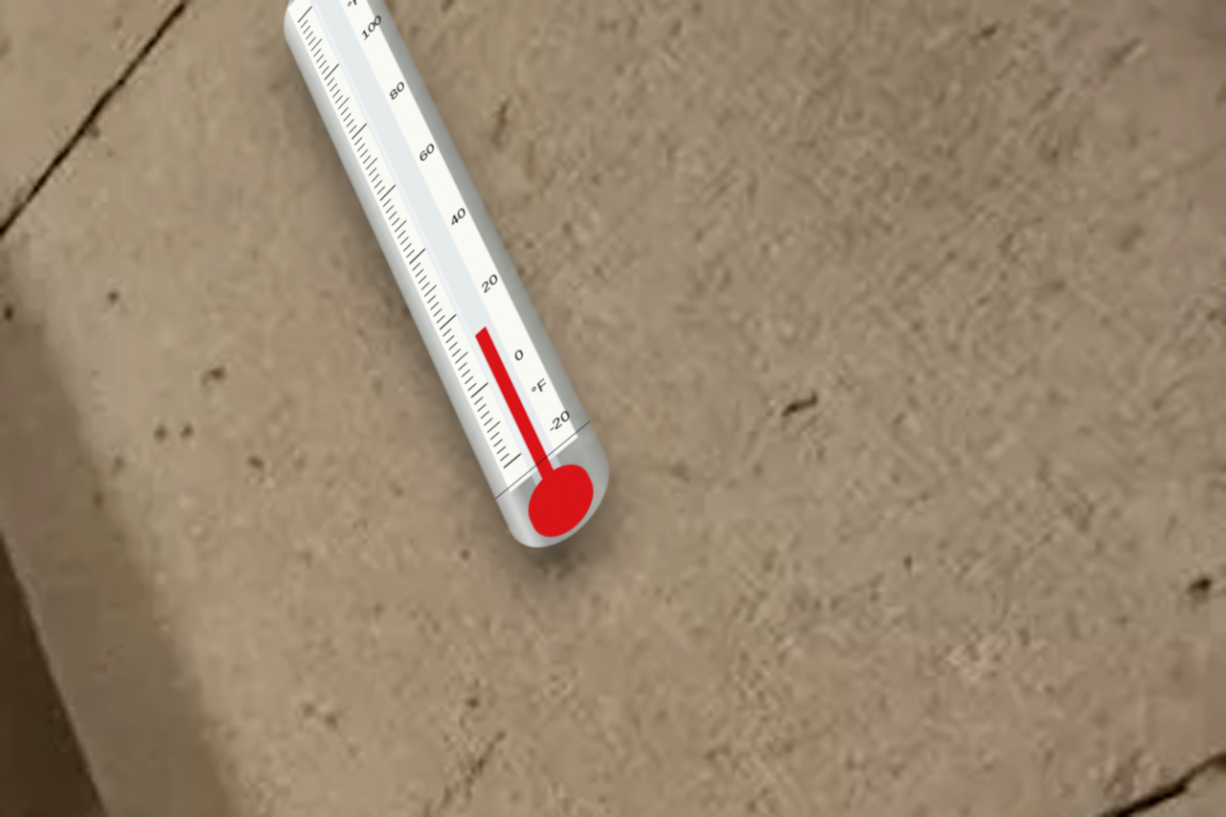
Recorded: value=12 unit=°F
